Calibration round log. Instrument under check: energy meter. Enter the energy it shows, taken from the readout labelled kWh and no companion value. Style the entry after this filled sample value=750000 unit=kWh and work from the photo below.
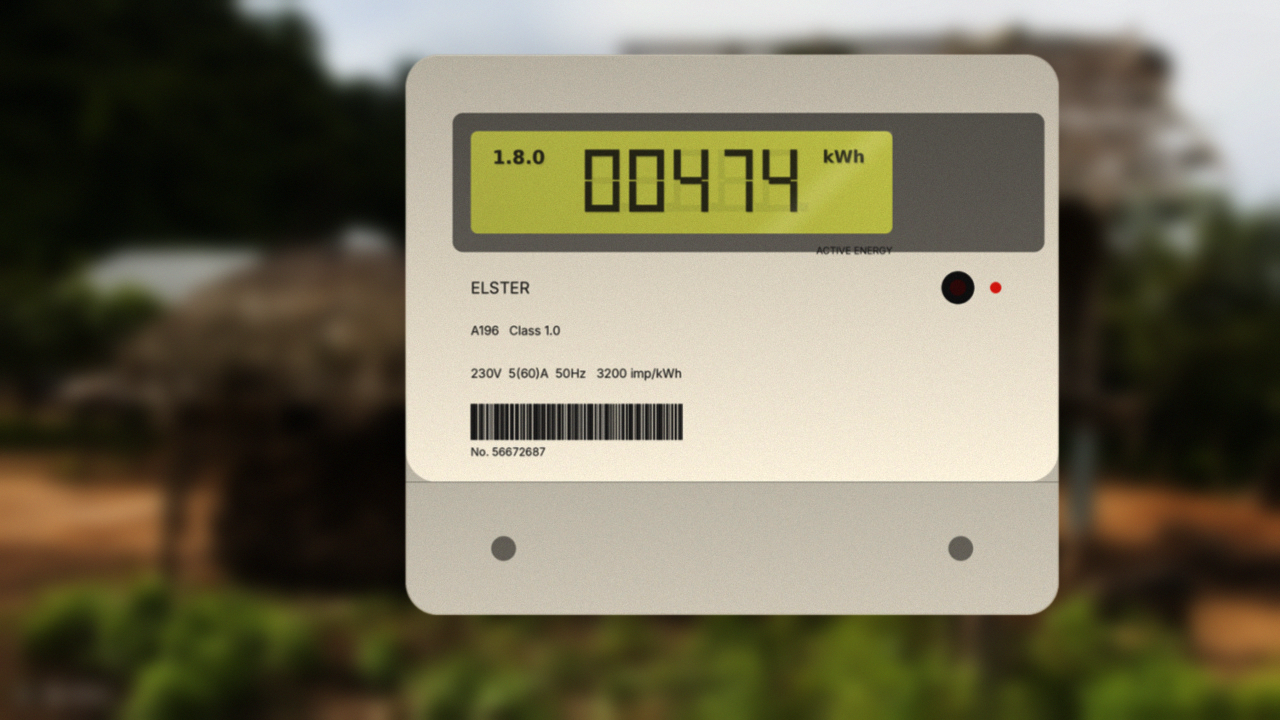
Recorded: value=474 unit=kWh
